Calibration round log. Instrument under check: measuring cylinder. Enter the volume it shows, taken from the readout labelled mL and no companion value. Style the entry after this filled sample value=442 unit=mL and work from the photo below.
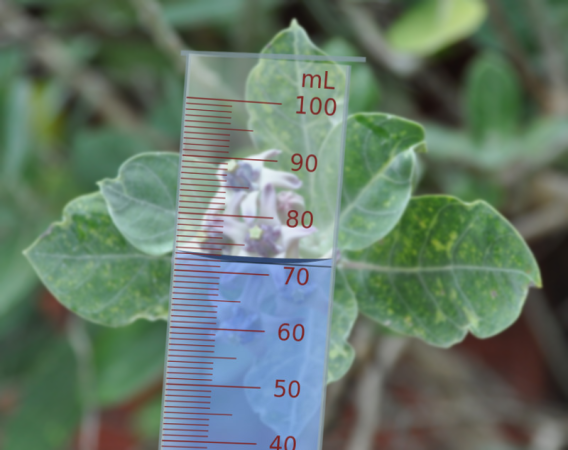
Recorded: value=72 unit=mL
